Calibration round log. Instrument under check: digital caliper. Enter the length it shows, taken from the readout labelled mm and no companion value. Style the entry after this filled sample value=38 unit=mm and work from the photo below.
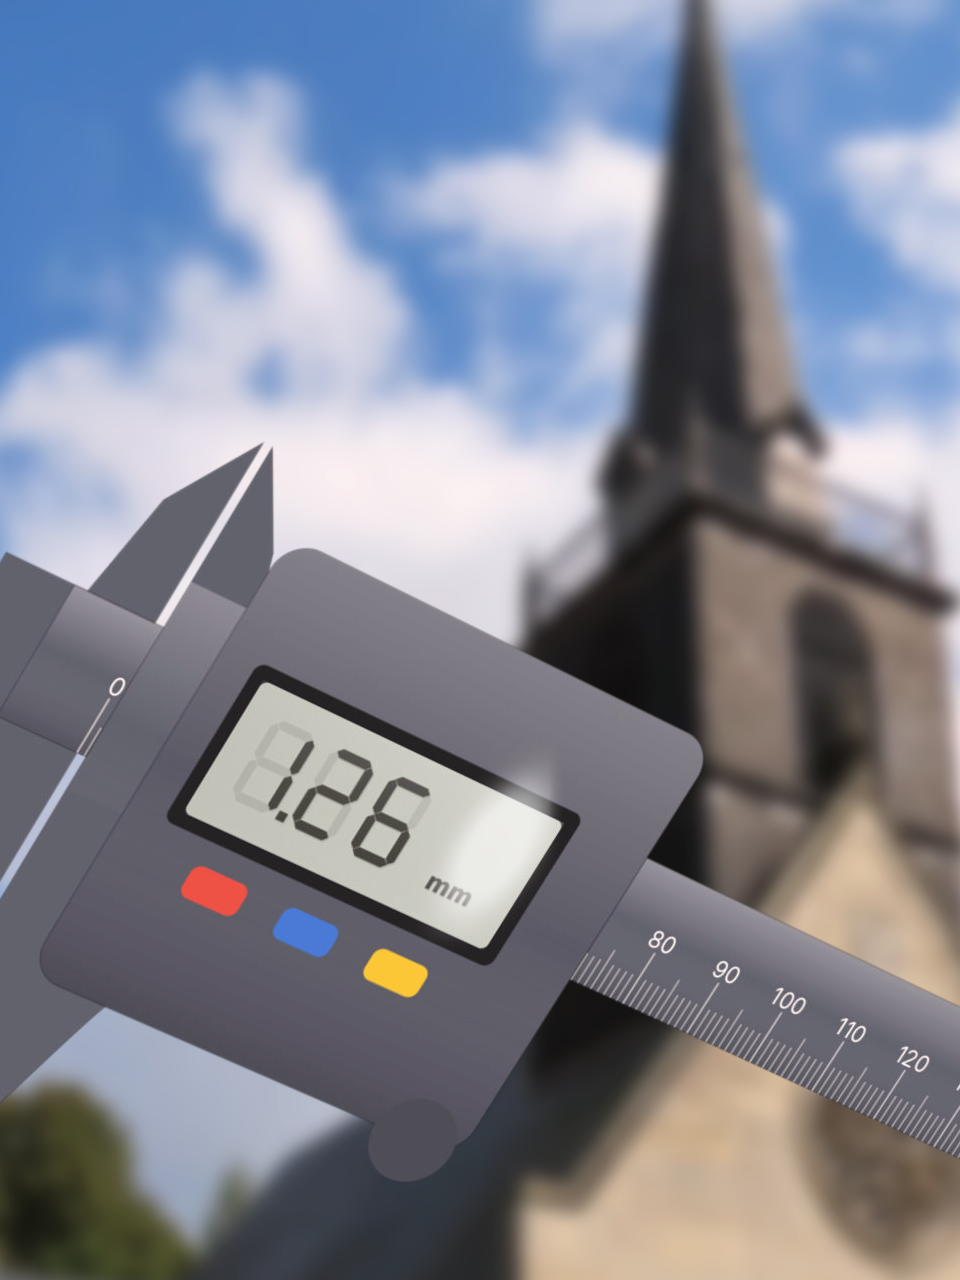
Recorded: value=1.26 unit=mm
